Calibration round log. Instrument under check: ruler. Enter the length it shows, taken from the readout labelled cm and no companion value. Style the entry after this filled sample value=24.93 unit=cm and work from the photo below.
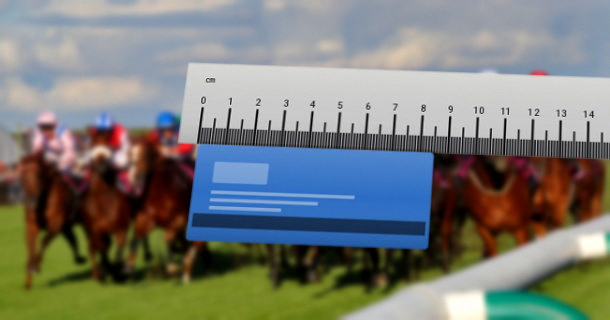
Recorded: value=8.5 unit=cm
